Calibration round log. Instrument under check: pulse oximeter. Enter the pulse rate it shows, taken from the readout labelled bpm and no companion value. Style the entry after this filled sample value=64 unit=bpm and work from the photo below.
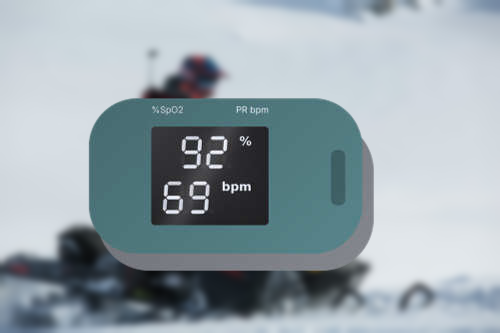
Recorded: value=69 unit=bpm
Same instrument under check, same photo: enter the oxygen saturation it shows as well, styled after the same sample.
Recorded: value=92 unit=%
